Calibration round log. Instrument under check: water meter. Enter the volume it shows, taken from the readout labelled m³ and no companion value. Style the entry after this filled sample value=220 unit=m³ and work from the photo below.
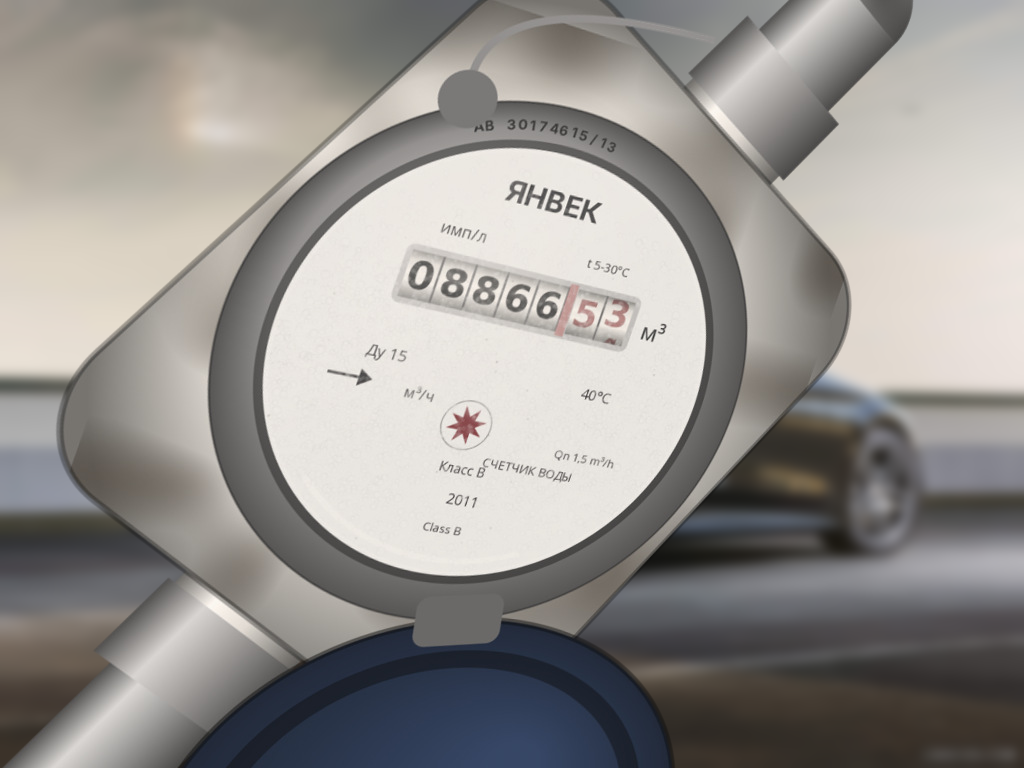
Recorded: value=8866.53 unit=m³
